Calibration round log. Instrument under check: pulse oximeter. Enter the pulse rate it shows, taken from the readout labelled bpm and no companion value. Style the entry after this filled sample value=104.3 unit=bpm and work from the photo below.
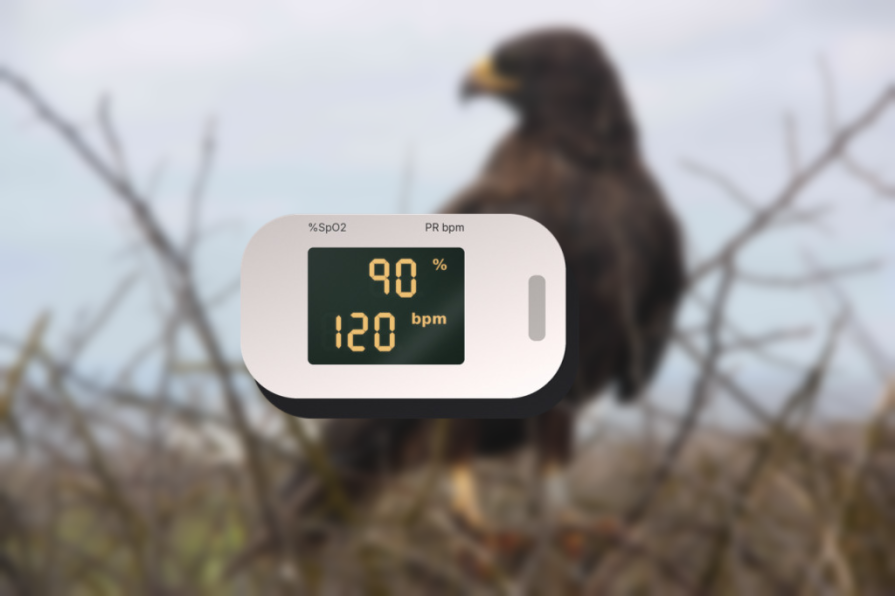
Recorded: value=120 unit=bpm
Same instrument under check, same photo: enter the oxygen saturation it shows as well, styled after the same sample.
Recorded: value=90 unit=%
